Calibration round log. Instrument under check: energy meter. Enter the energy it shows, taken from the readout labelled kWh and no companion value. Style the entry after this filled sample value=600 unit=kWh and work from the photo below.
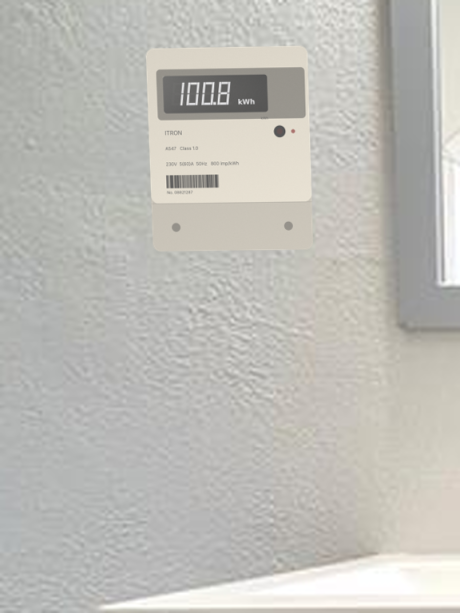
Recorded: value=100.8 unit=kWh
